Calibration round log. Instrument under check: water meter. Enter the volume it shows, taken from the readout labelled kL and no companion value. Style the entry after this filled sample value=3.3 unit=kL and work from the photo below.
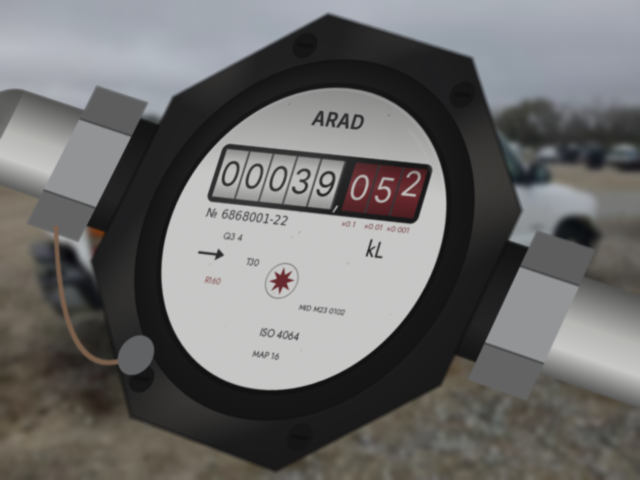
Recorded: value=39.052 unit=kL
